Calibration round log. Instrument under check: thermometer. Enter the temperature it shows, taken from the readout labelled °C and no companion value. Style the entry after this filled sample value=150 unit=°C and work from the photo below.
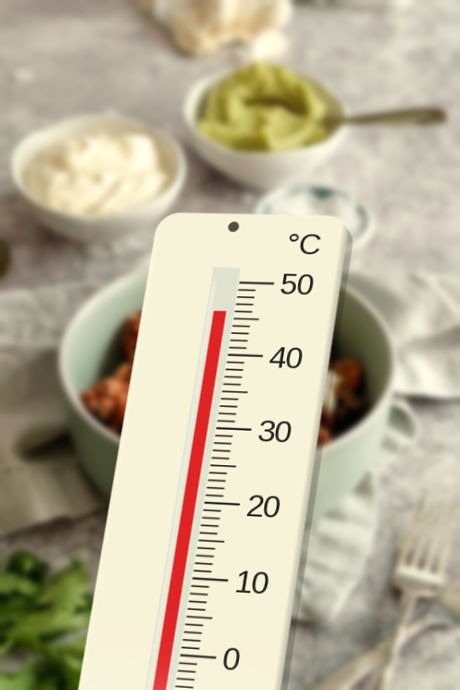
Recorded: value=46 unit=°C
